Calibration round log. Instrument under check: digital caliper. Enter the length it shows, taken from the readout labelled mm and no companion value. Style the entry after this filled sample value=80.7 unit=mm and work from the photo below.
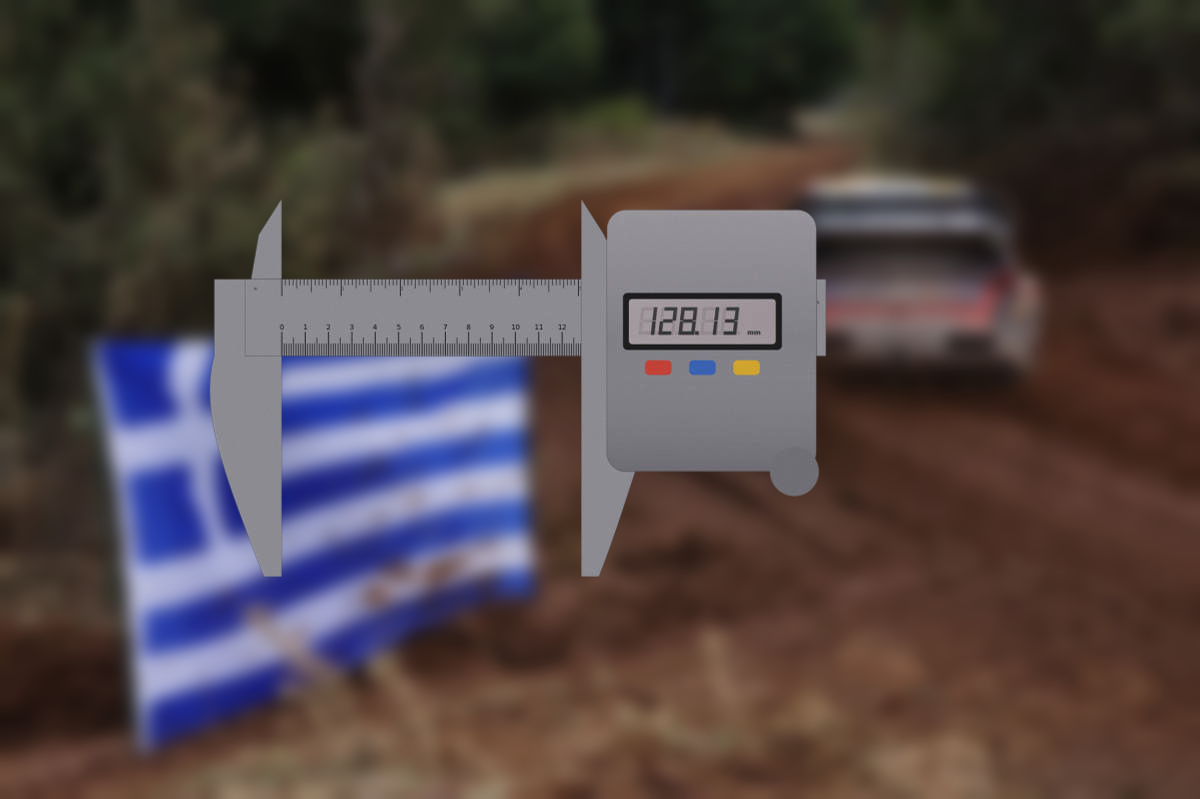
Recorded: value=128.13 unit=mm
